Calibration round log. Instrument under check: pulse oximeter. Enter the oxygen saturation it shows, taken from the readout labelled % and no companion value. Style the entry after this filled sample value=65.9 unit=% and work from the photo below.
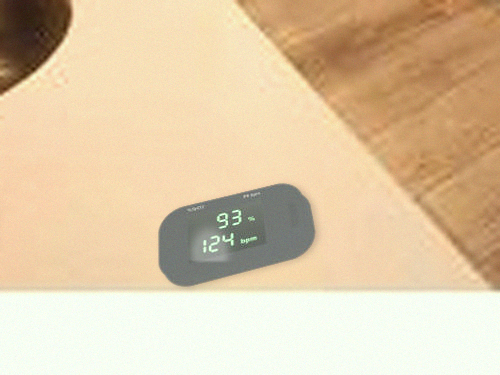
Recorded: value=93 unit=%
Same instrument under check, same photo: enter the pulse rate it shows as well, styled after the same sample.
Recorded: value=124 unit=bpm
